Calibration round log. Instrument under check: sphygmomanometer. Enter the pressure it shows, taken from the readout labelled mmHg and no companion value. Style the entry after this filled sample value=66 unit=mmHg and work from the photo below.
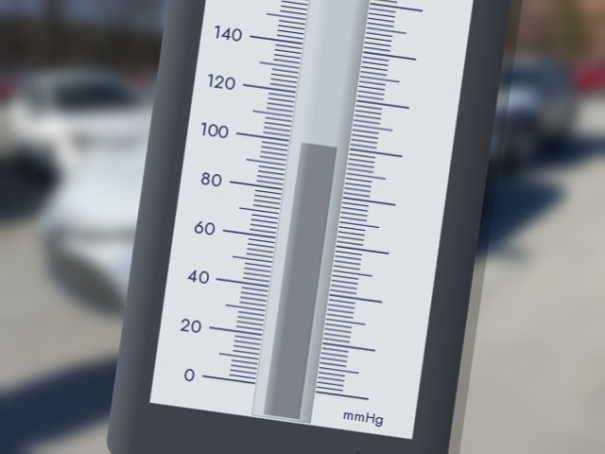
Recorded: value=100 unit=mmHg
